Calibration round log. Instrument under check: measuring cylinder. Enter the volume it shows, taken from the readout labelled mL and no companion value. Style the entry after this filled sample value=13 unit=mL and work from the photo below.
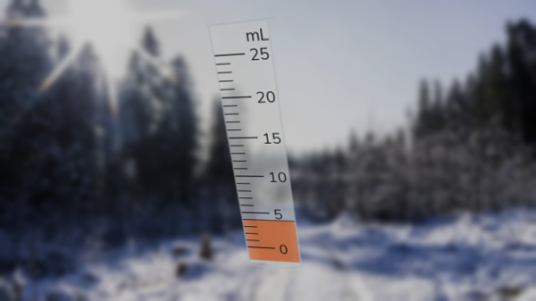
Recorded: value=4 unit=mL
